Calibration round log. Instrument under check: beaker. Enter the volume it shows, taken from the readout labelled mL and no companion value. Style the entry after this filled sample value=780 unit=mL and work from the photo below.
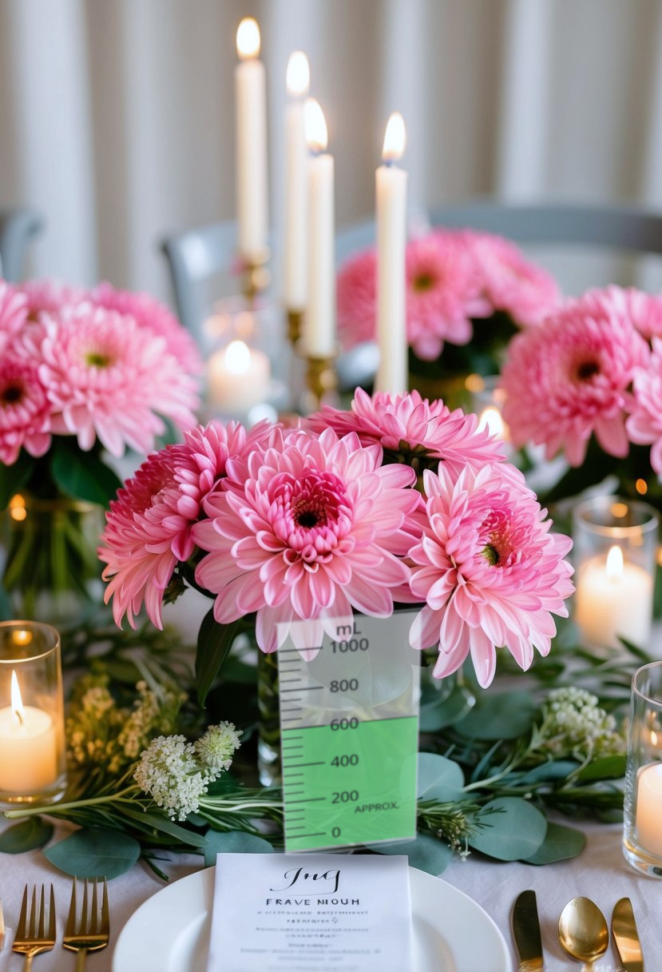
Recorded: value=600 unit=mL
